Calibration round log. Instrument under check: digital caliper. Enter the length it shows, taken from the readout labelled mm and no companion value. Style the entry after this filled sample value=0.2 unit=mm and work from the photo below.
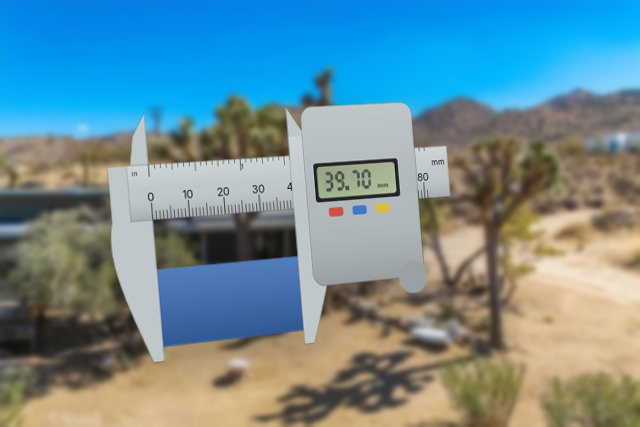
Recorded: value=39.70 unit=mm
